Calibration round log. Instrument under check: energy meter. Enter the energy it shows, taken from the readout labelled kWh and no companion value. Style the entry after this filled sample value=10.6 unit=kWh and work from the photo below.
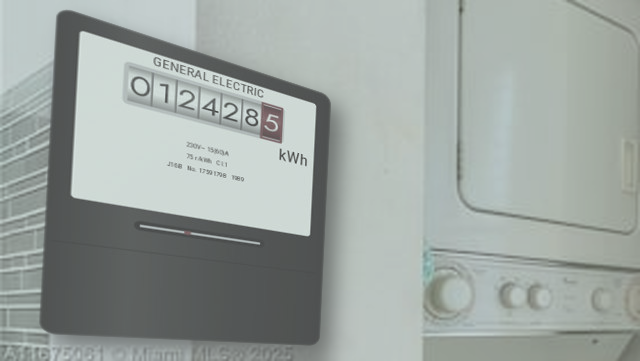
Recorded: value=12428.5 unit=kWh
